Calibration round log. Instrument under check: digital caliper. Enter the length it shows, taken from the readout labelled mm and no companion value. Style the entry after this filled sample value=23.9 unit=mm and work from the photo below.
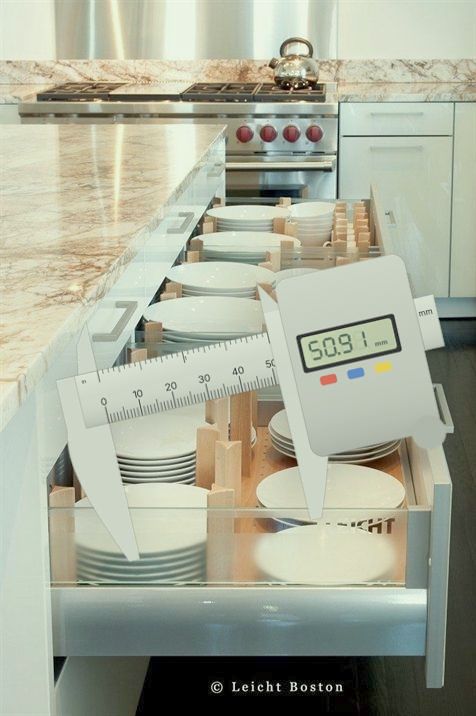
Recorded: value=50.91 unit=mm
